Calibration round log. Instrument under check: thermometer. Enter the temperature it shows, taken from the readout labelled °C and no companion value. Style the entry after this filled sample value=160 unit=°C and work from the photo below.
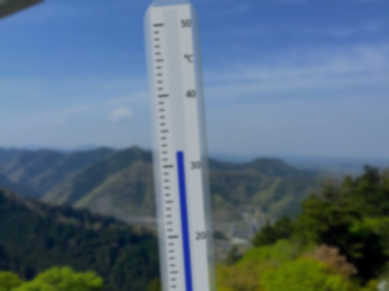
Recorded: value=32 unit=°C
